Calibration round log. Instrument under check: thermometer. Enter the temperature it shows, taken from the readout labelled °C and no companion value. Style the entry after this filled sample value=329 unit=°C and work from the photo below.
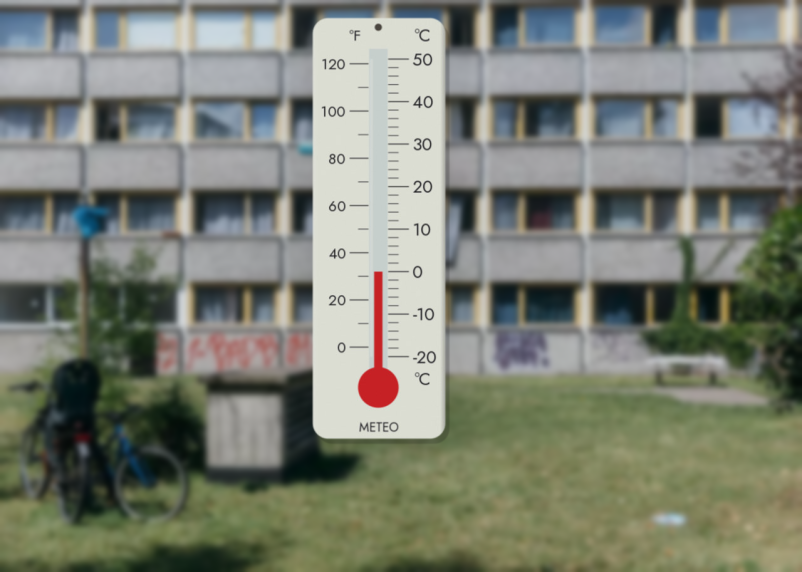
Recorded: value=0 unit=°C
